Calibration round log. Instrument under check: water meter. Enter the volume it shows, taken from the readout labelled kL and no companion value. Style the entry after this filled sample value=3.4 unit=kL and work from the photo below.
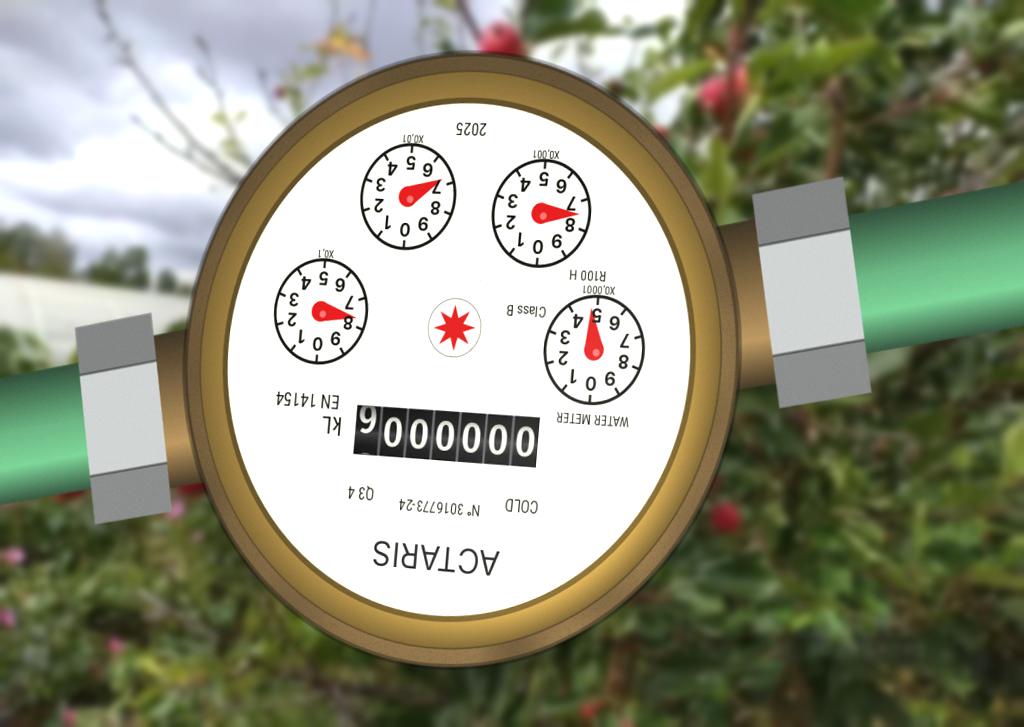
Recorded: value=5.7674 unit=kL
